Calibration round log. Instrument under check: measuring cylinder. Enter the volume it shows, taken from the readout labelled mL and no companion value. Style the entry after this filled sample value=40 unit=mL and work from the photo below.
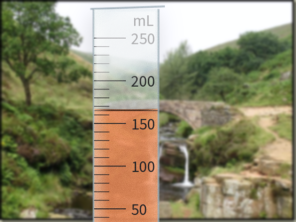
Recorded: value=165 unit=mL
